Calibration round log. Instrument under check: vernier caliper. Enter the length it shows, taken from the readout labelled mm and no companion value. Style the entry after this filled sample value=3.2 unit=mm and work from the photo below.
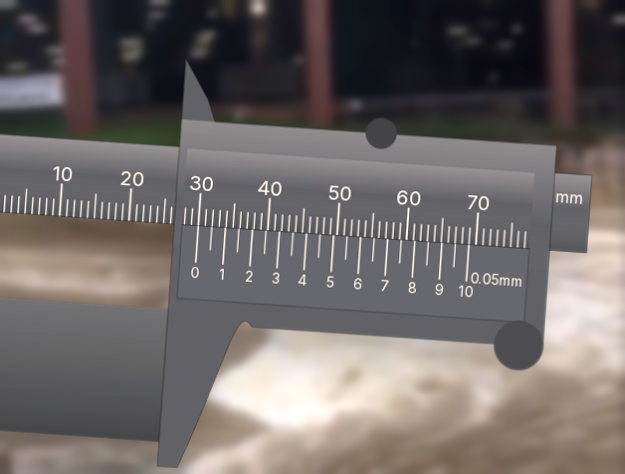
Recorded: value=30.0 unit=mm
